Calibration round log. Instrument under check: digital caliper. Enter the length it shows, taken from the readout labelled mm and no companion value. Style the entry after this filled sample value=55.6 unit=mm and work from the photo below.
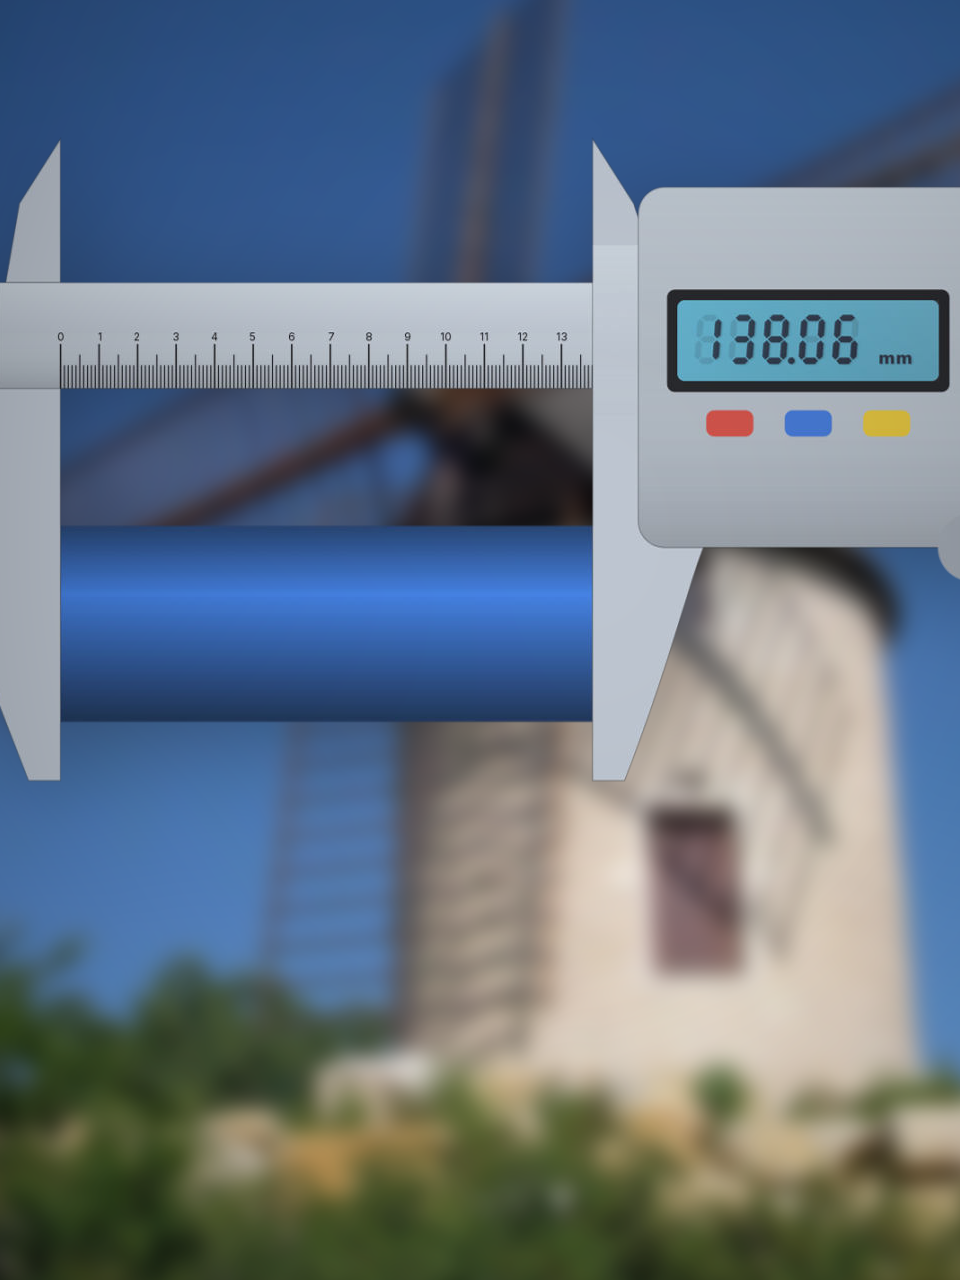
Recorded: value=138.06 unit=mm
